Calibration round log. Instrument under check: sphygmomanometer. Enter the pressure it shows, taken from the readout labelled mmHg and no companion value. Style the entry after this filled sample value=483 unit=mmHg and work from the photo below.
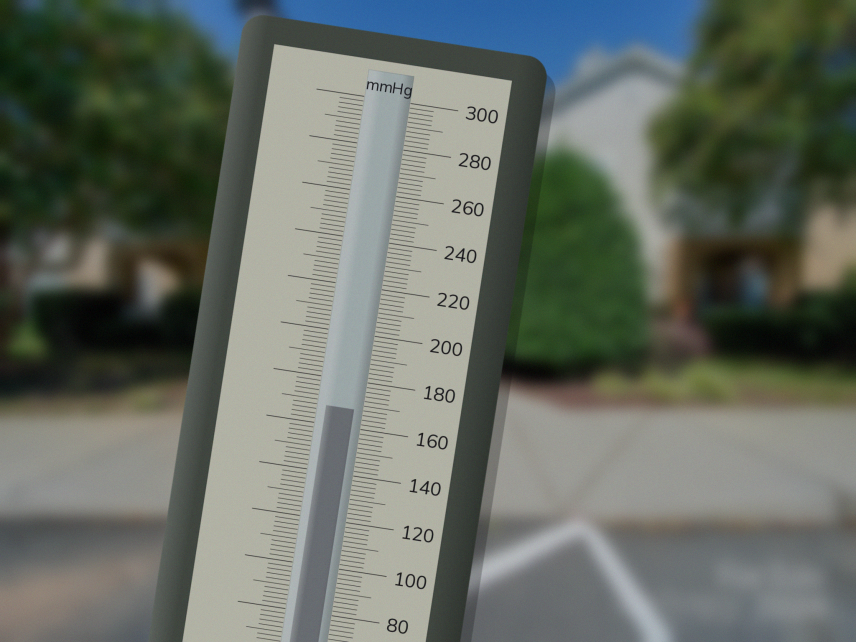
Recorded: value=168 unit=mmHg
